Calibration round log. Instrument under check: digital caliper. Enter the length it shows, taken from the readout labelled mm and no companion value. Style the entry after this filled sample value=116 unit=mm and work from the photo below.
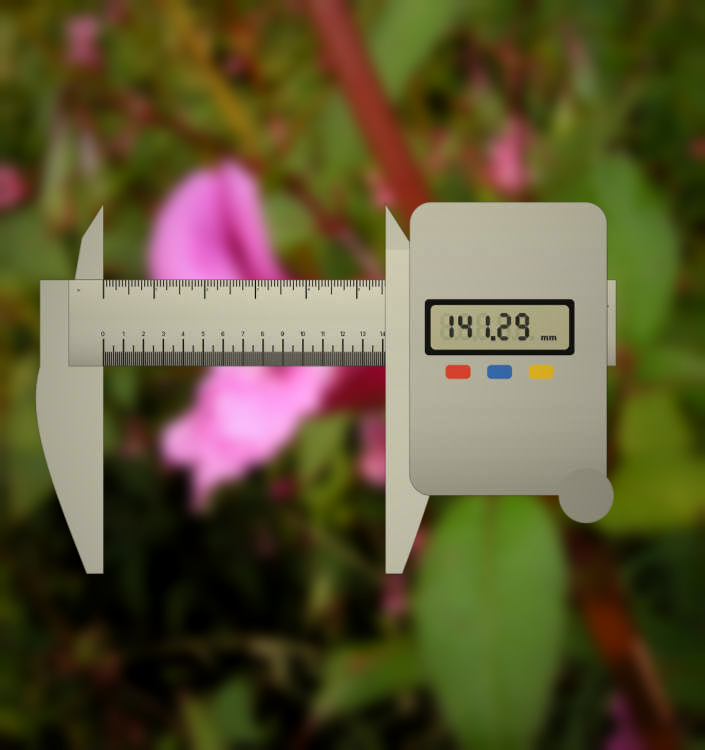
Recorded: value=141.29 unit=mm
